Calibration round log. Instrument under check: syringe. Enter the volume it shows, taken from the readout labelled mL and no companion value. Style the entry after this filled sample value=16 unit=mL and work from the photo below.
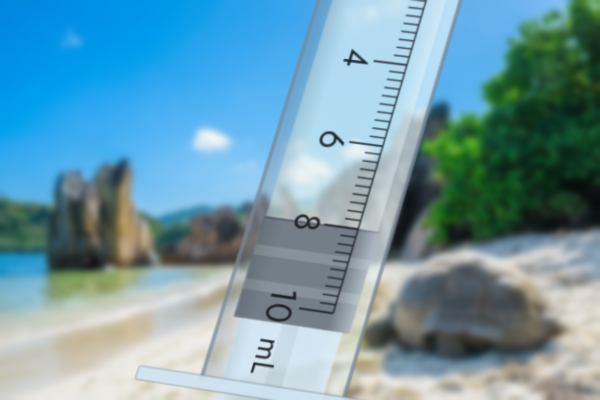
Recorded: value=8 unit=mL
